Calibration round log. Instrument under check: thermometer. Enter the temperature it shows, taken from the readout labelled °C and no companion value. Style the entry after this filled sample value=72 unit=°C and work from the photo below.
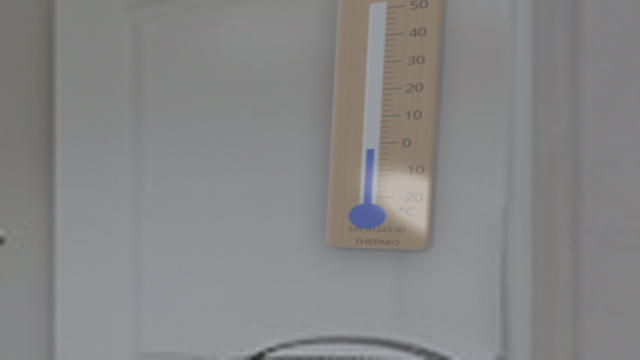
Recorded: value=-2 unit=°C
